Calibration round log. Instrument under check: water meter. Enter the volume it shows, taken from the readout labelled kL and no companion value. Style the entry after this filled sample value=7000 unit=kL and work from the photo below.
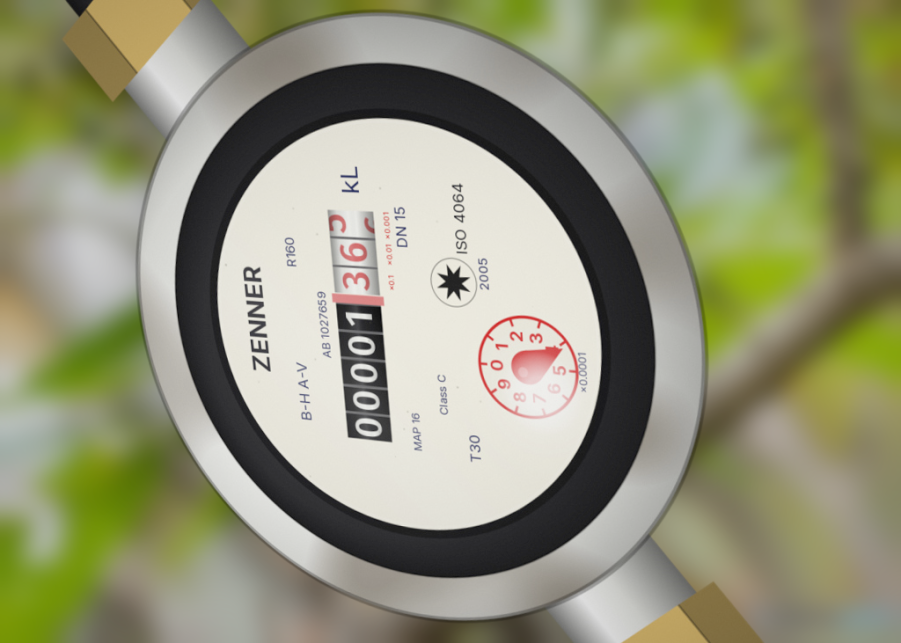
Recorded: value=1.3654 unit=kL
